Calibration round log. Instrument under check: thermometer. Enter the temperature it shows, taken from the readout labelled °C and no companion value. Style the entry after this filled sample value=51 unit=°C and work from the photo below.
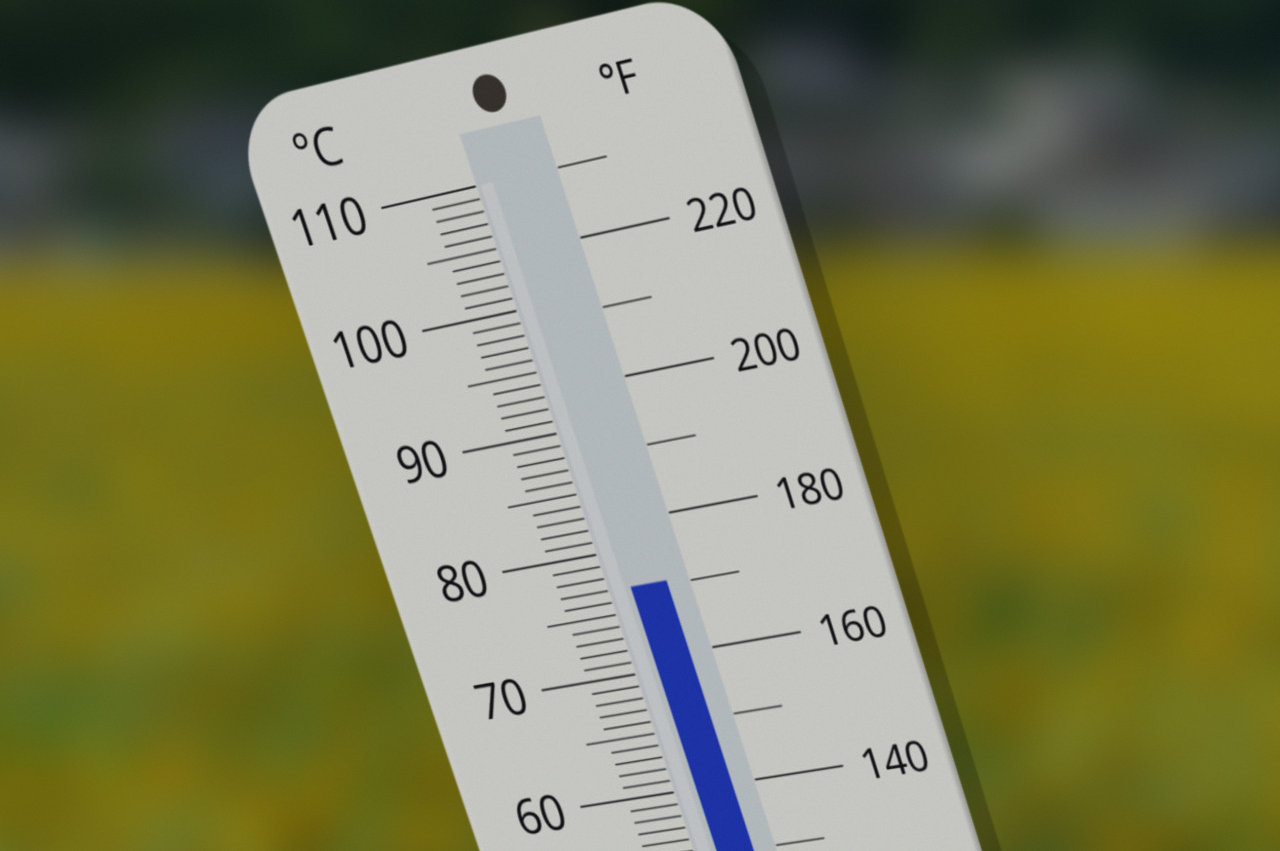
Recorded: value=77 unit=°C
